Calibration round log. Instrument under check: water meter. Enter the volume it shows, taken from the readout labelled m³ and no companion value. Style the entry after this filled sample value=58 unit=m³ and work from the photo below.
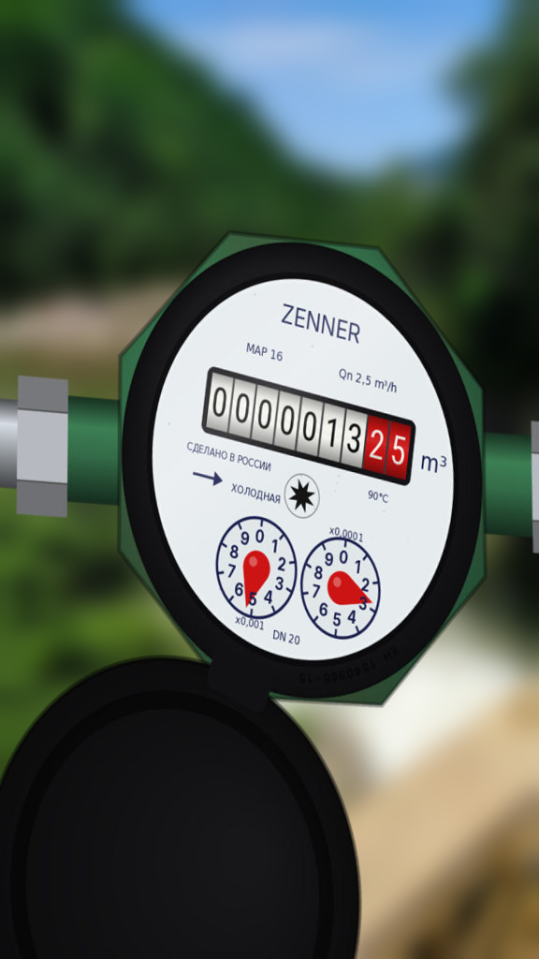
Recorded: value=13.2552 unit=m³
